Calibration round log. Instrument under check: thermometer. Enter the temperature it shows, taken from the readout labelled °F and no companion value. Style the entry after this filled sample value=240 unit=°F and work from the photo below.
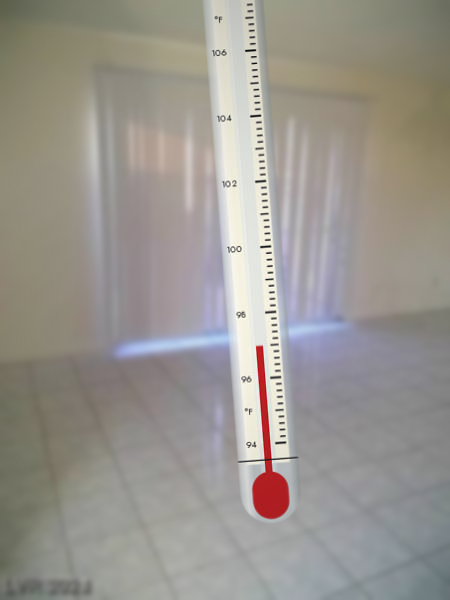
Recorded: value=97 unit=°F
